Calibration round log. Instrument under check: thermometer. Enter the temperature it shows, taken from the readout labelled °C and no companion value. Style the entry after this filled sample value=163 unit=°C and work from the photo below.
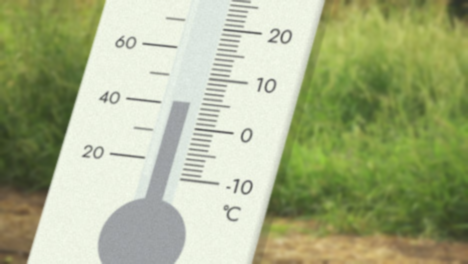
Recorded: value=5 unit=°C
